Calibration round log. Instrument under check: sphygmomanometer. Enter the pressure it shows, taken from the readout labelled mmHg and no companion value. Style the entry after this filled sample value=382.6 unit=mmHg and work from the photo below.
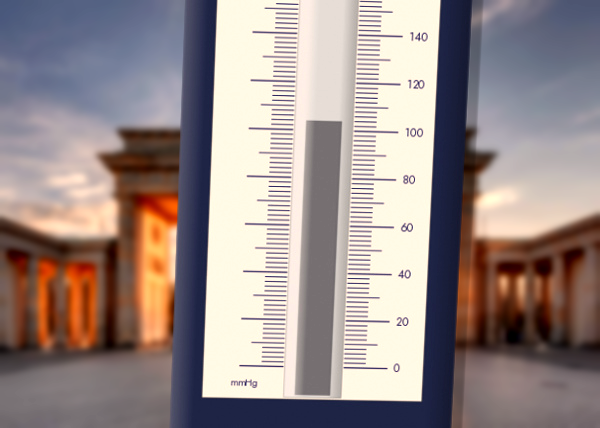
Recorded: value=104 unit=mmHg
